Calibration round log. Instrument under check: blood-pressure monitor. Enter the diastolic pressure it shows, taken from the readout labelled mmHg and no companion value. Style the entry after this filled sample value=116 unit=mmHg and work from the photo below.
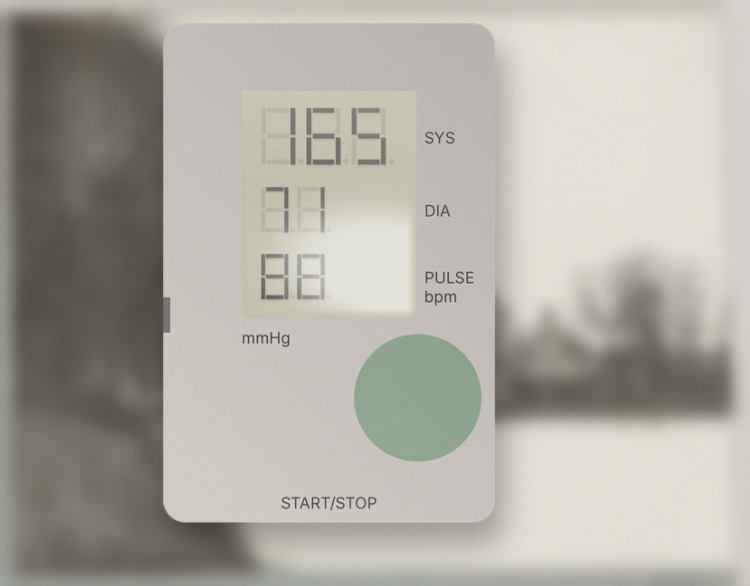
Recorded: value=71 unit=mmHg
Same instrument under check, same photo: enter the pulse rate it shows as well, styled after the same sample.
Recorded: value=88 unit=bpm
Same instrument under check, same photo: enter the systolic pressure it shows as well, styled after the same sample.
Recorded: value=165 unit=mmHg
